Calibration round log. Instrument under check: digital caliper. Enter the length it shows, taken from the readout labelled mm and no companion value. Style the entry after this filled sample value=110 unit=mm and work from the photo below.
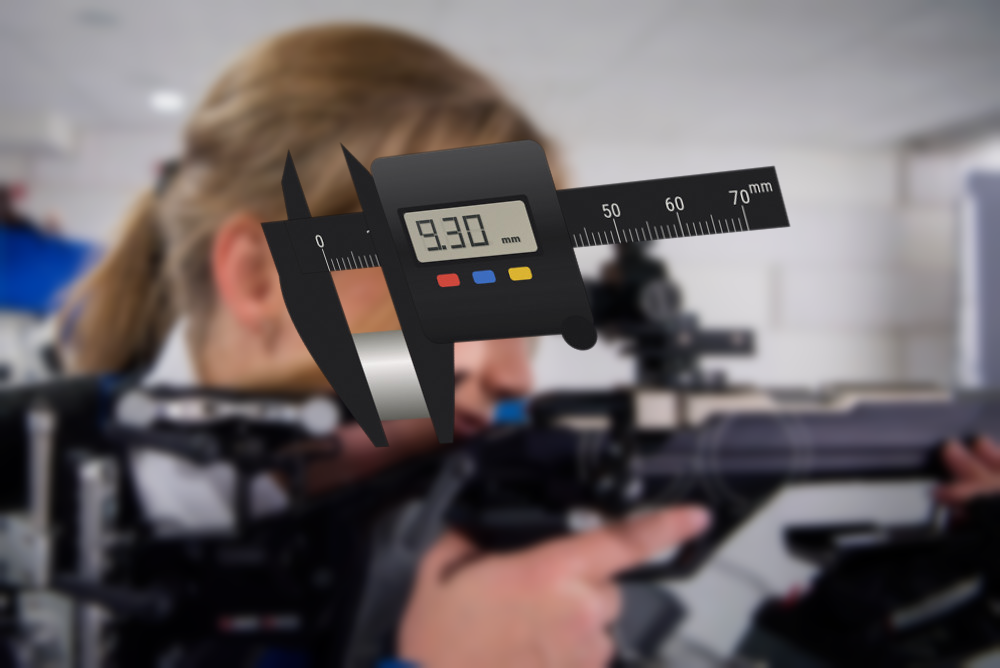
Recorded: value=9.30 unit=mm
